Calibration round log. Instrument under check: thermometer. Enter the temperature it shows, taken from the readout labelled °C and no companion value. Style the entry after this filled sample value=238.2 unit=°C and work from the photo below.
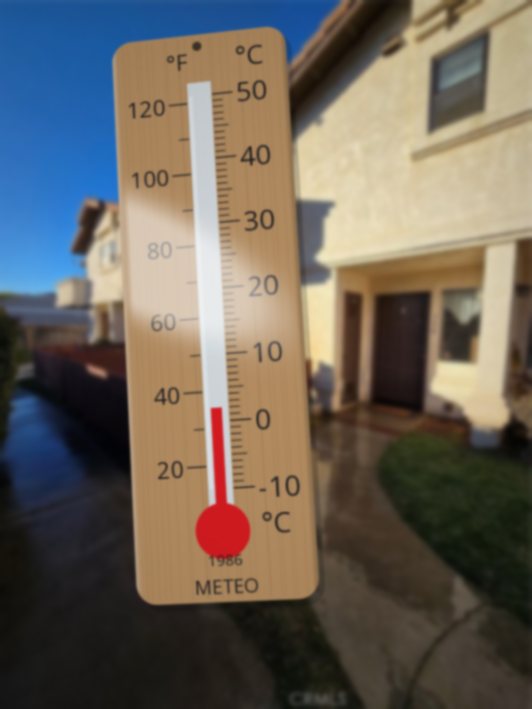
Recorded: value=2 unit=°C
